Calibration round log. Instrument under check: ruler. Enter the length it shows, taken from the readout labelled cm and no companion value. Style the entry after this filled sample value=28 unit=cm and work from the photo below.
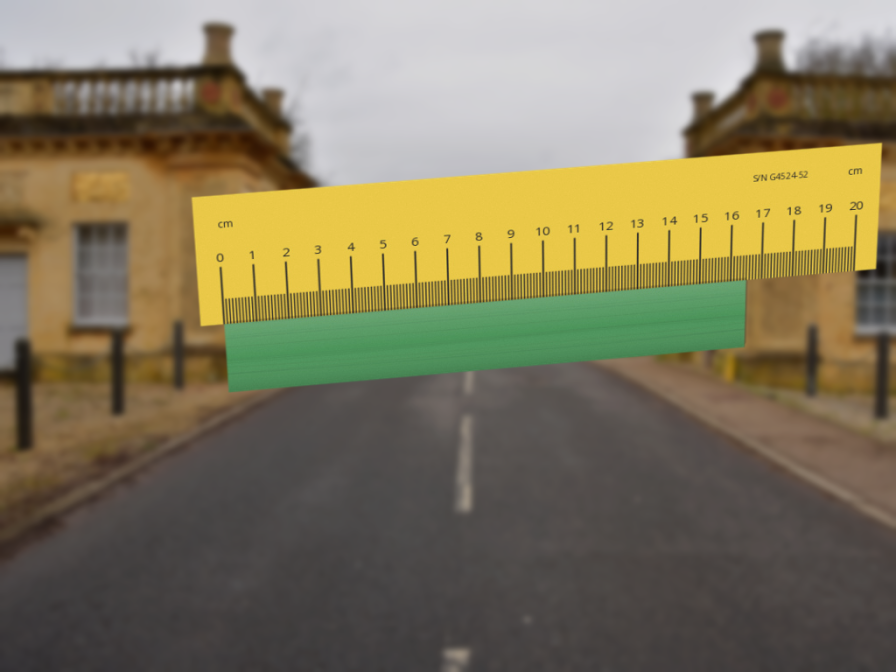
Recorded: value=16.5 unit=cm
